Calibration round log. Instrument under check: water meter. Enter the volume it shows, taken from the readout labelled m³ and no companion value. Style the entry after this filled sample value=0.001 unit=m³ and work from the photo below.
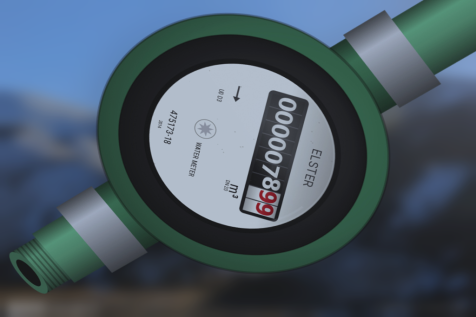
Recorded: value=78.99 unit=m³
